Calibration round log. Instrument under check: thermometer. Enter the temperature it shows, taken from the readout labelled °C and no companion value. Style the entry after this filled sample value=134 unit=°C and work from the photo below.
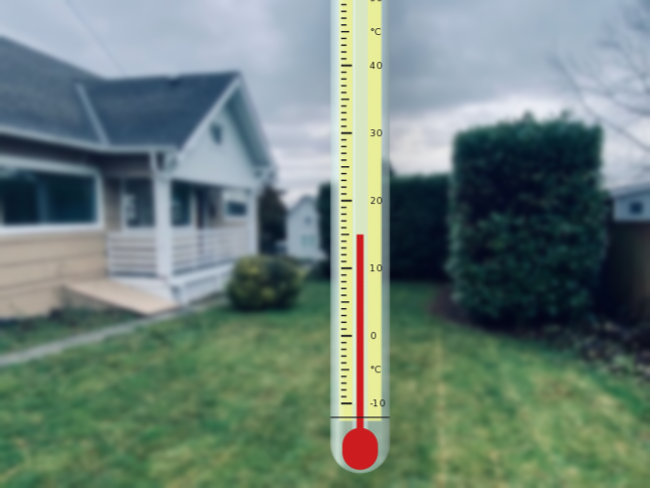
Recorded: value=15 unit=°C
